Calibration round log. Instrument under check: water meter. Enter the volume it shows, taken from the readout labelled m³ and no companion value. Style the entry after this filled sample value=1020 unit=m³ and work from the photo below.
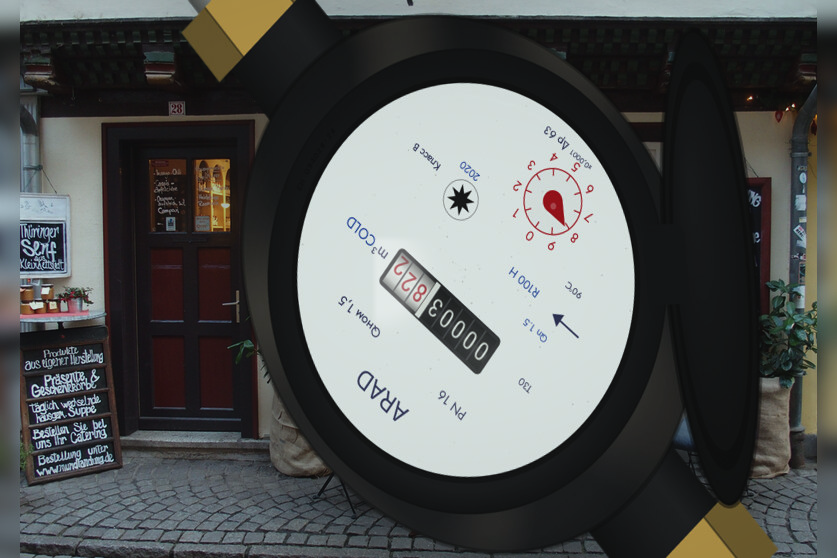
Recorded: value=3.8218 unit=m³
